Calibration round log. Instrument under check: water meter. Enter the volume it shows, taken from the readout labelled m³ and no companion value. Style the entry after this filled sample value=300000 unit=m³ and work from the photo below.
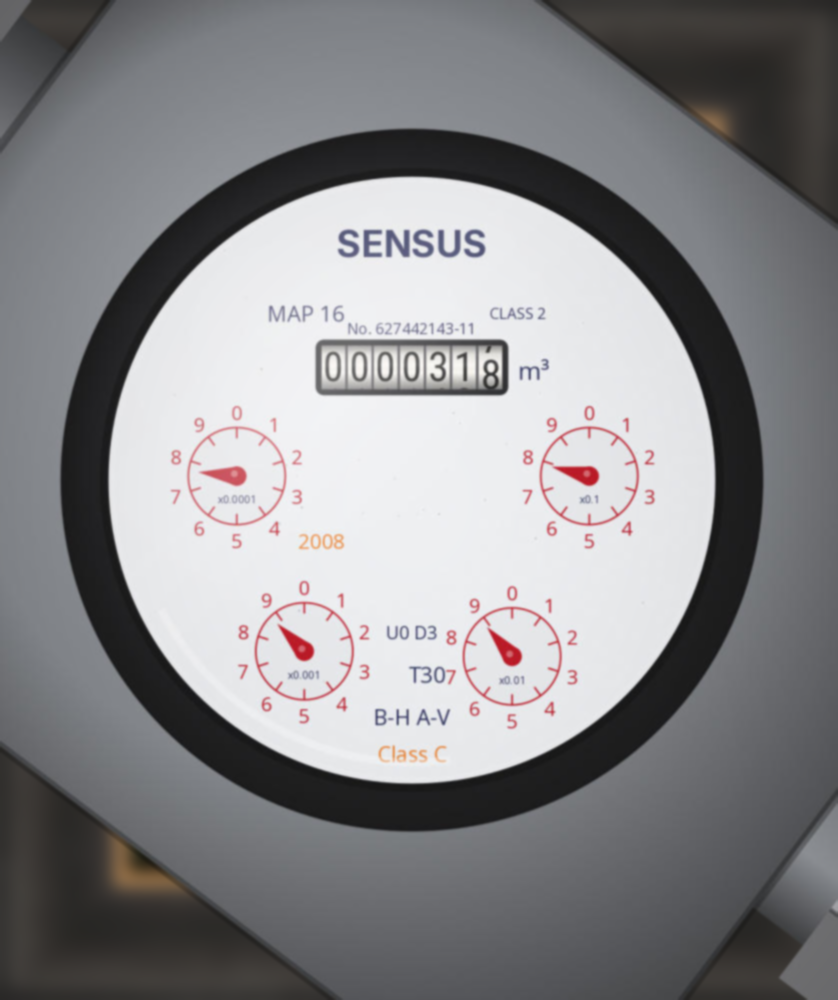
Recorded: value=317.7887 unit=m³
